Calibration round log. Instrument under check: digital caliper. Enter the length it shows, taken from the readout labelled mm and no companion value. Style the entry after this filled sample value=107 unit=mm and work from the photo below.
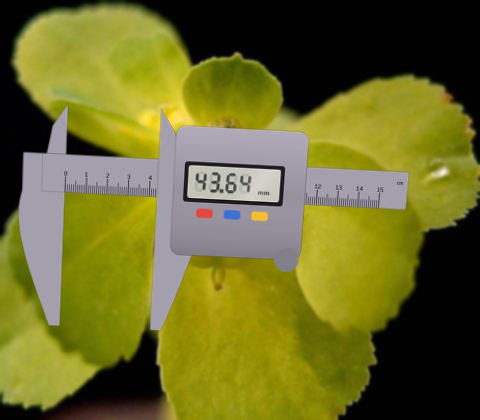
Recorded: value=43.64 unit=mm
